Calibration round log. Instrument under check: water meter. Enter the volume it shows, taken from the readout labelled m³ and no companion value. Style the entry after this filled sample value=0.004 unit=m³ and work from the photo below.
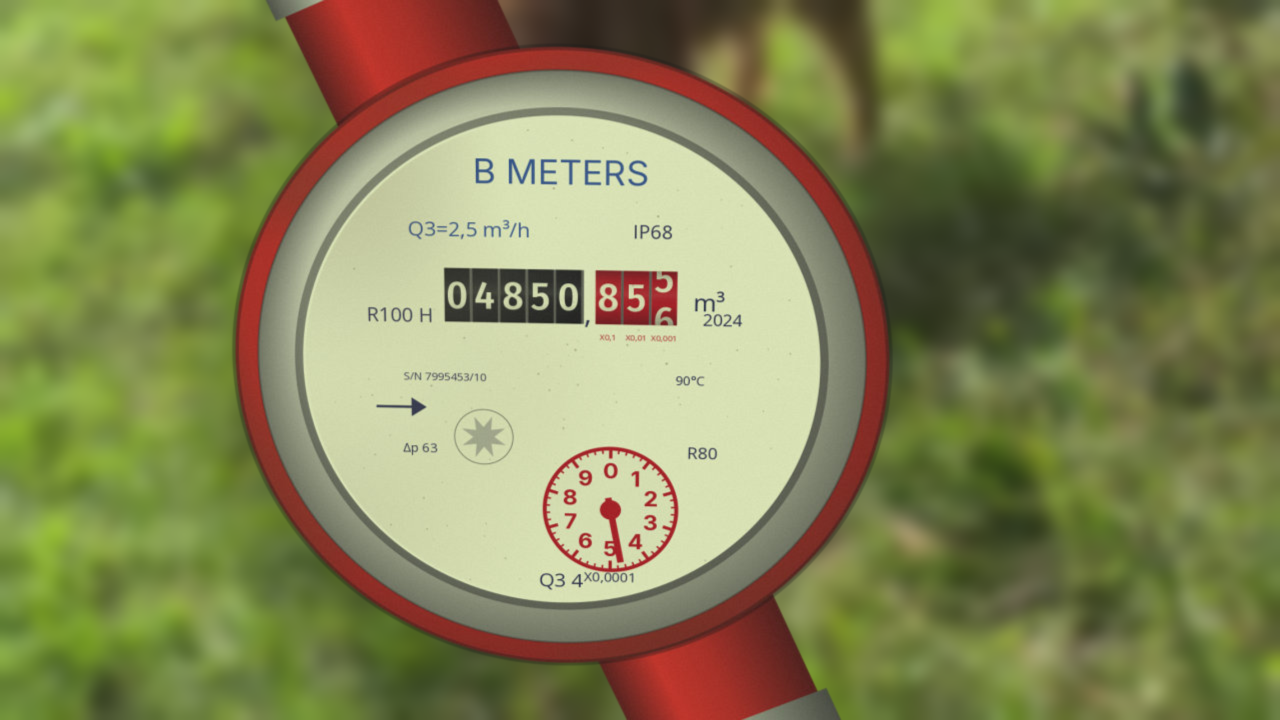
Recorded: value=4850.8554 unit=m³
